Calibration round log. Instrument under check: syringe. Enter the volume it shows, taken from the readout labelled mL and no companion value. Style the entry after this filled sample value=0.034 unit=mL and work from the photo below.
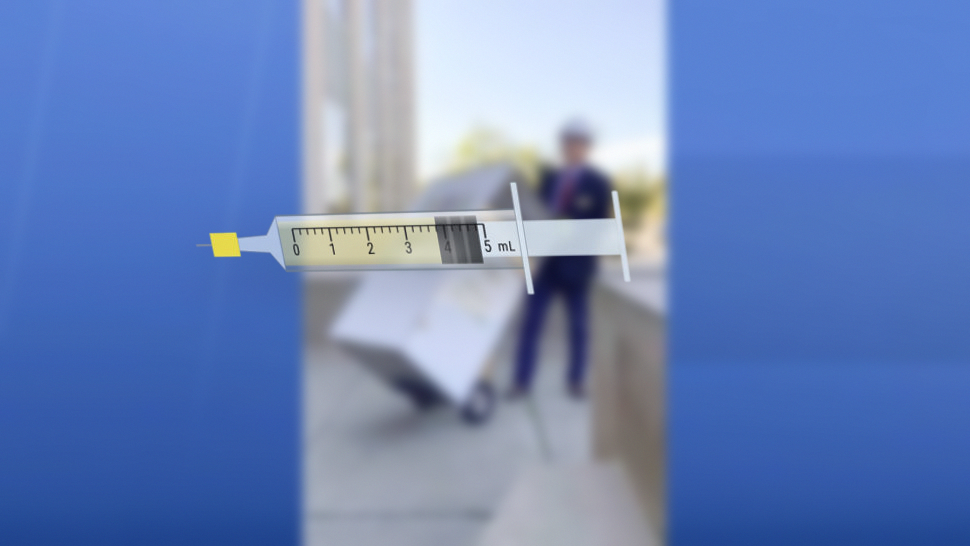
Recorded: value=3.8 unit=mL
